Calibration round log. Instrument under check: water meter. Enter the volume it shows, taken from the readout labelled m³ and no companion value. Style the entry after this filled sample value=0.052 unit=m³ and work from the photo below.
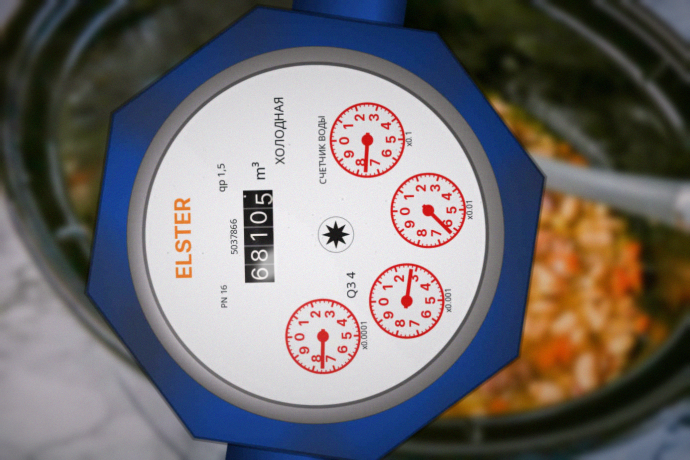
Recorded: value=68104.7627 unit=m³
